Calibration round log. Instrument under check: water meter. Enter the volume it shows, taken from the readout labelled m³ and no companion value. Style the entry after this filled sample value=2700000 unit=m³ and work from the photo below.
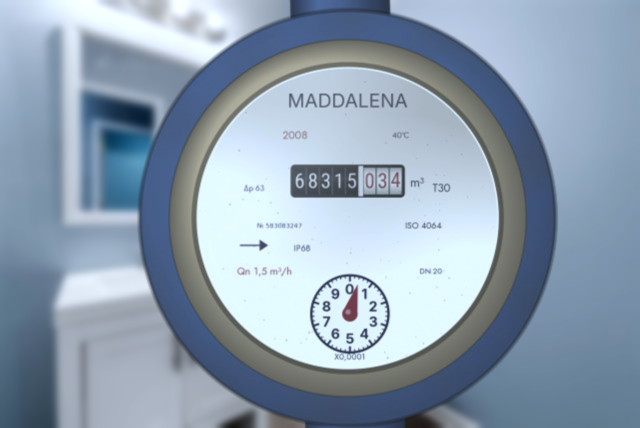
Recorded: value=68315.0340 unit=m³
